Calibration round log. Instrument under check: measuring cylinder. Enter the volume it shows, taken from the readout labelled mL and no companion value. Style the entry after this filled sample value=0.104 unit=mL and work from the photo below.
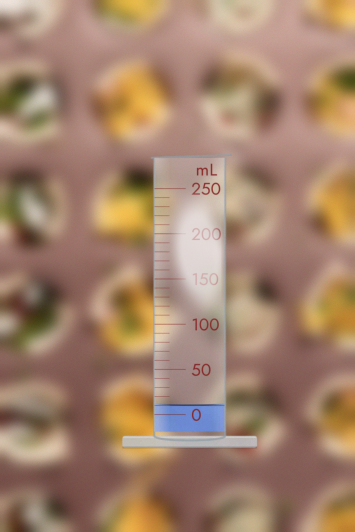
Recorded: value=10 unit=mL
